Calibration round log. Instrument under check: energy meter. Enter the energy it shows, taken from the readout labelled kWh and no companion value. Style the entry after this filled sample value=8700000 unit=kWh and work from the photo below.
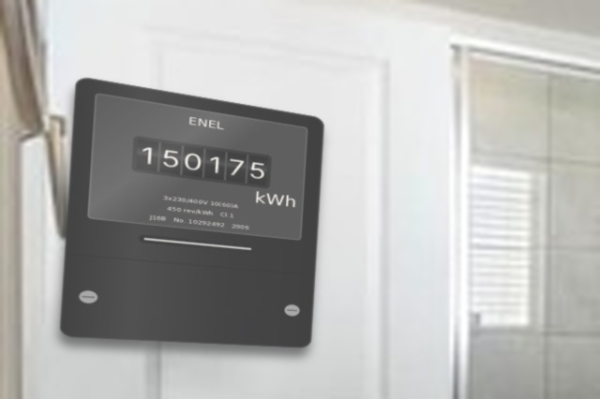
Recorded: value=150175 unit=kWh
